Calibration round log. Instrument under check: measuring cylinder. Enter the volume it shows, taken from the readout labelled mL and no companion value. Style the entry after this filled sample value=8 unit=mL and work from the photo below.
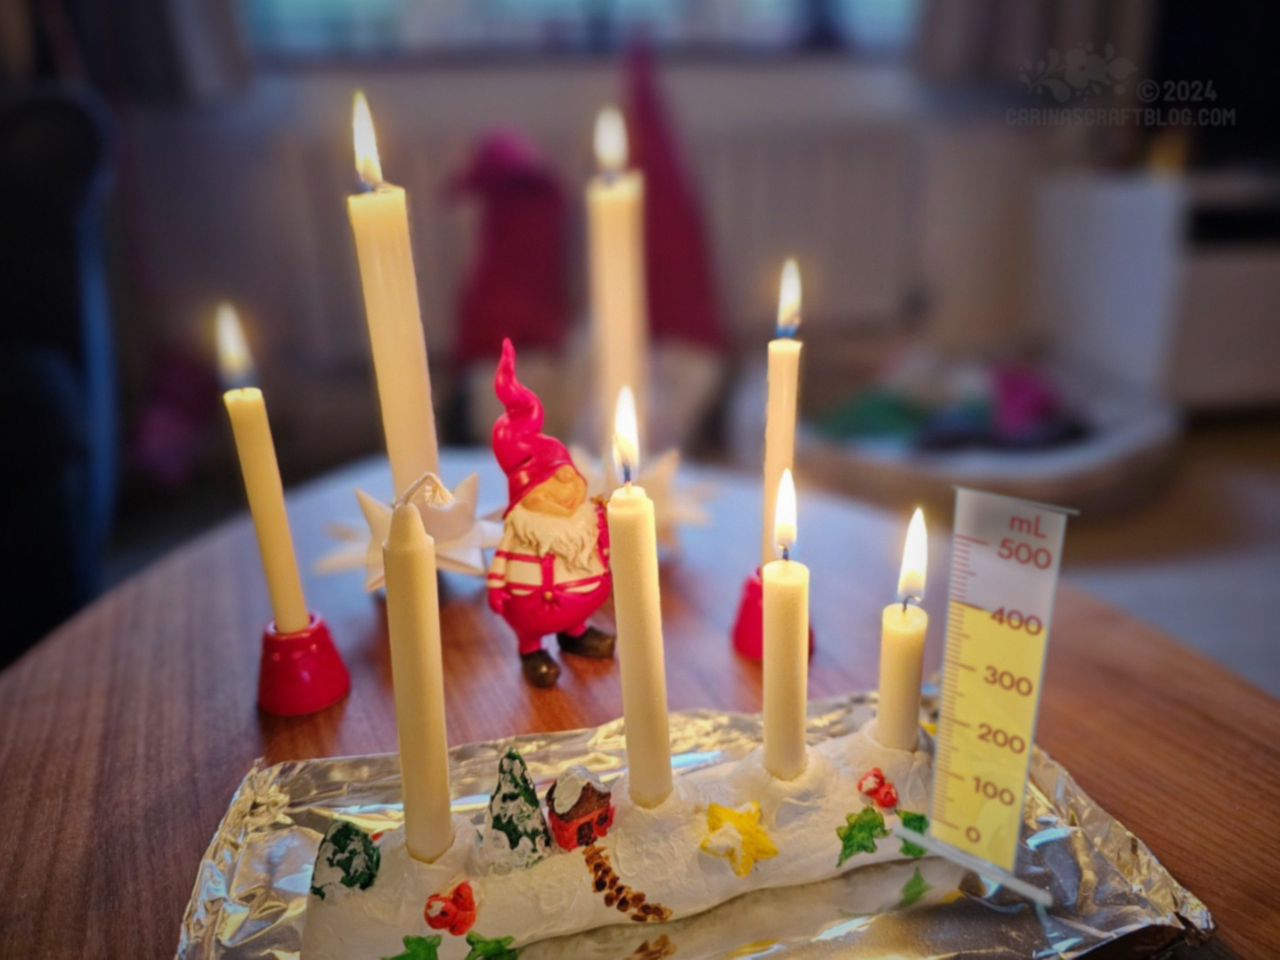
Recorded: value=400 unit=mL
